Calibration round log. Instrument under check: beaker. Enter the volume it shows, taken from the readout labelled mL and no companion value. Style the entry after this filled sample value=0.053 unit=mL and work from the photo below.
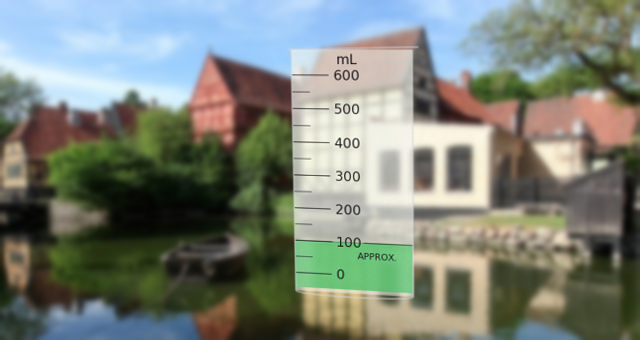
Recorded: value=100 unit=mL
